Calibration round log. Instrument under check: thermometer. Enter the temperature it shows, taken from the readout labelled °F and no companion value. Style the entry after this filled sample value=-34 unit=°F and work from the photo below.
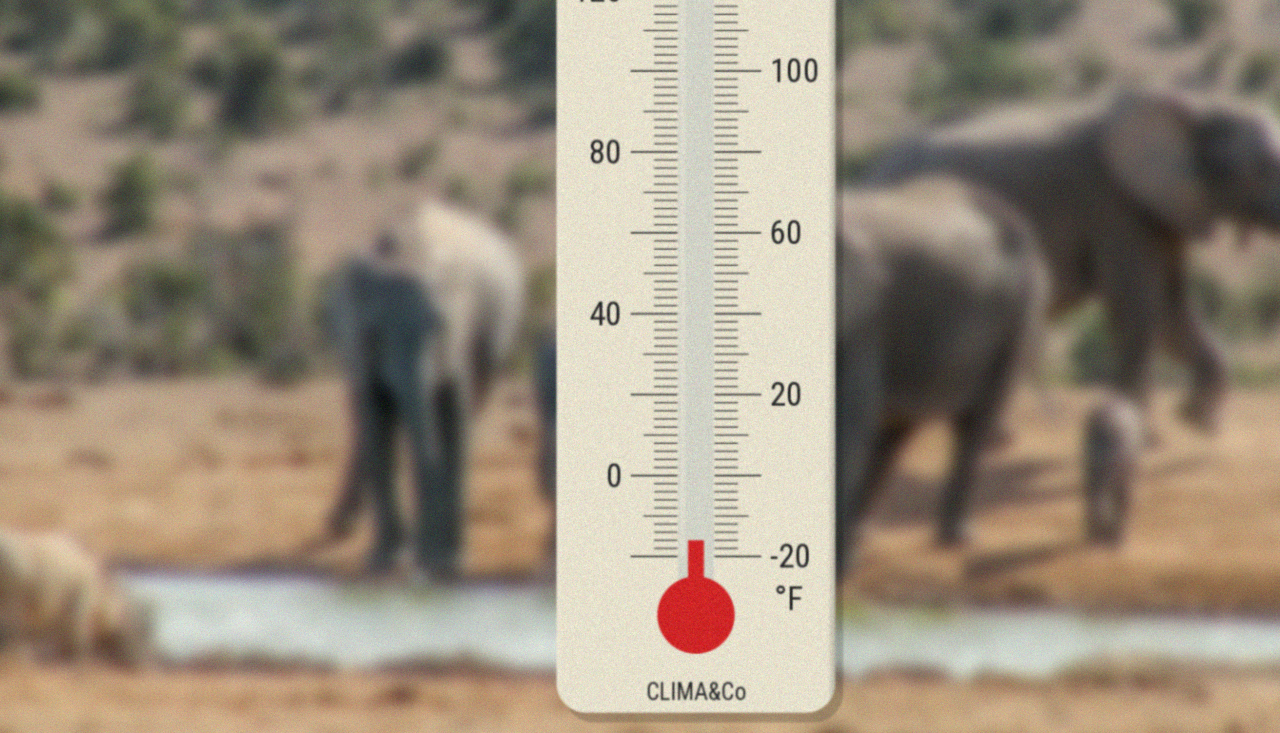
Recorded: value=-16 unit=°F
